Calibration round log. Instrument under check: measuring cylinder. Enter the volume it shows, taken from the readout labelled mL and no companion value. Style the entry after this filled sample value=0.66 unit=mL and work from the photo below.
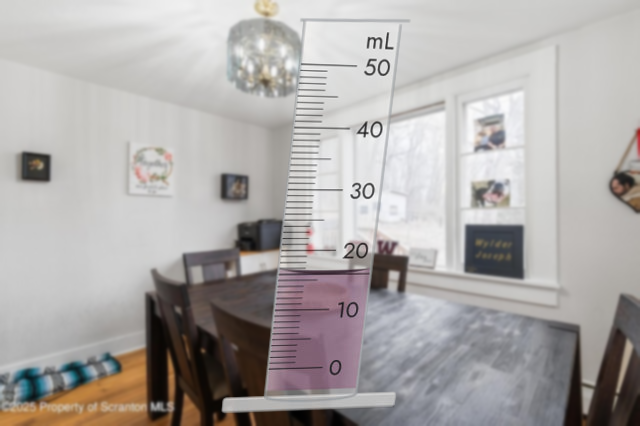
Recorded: value=16 unit=mL
